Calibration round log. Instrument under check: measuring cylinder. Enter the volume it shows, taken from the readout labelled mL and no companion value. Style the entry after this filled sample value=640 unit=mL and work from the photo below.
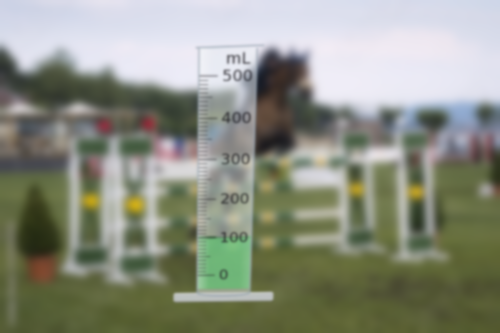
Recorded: value=100 unit=mL
